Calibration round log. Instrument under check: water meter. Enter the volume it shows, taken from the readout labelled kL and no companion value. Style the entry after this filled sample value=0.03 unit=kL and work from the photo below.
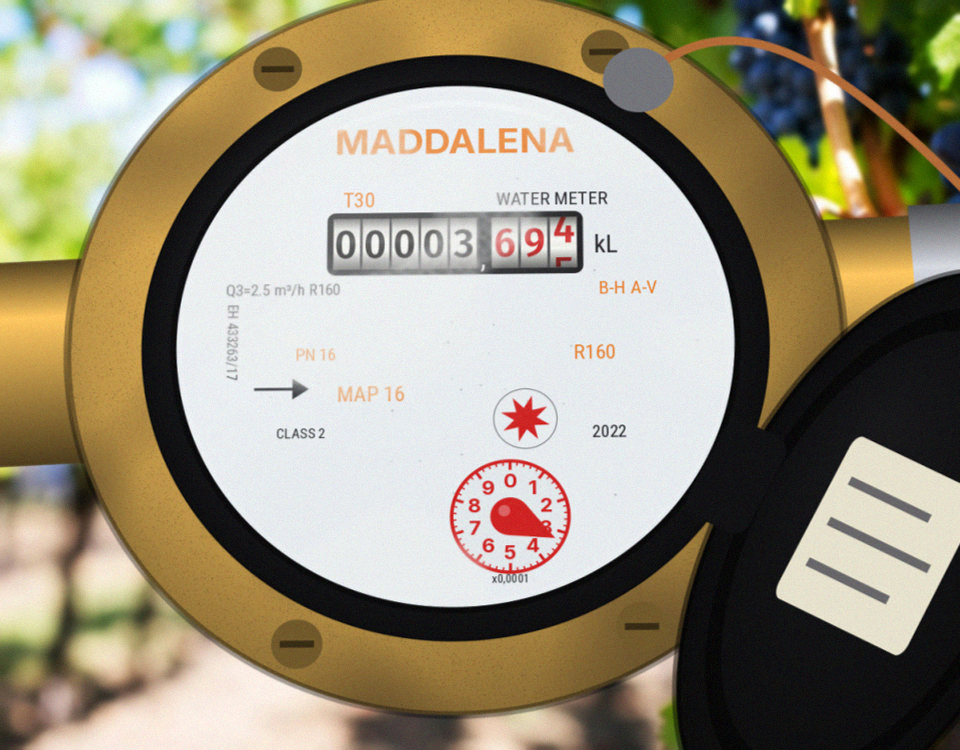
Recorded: value=3.6943 unit=kL
